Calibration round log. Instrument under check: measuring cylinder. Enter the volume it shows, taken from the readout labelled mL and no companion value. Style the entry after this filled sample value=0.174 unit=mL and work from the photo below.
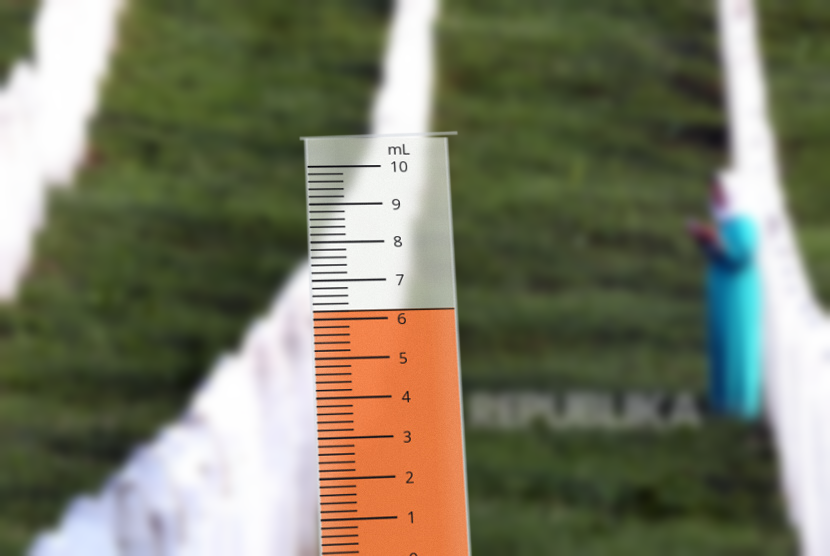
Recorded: value=6.2 unit=mL
